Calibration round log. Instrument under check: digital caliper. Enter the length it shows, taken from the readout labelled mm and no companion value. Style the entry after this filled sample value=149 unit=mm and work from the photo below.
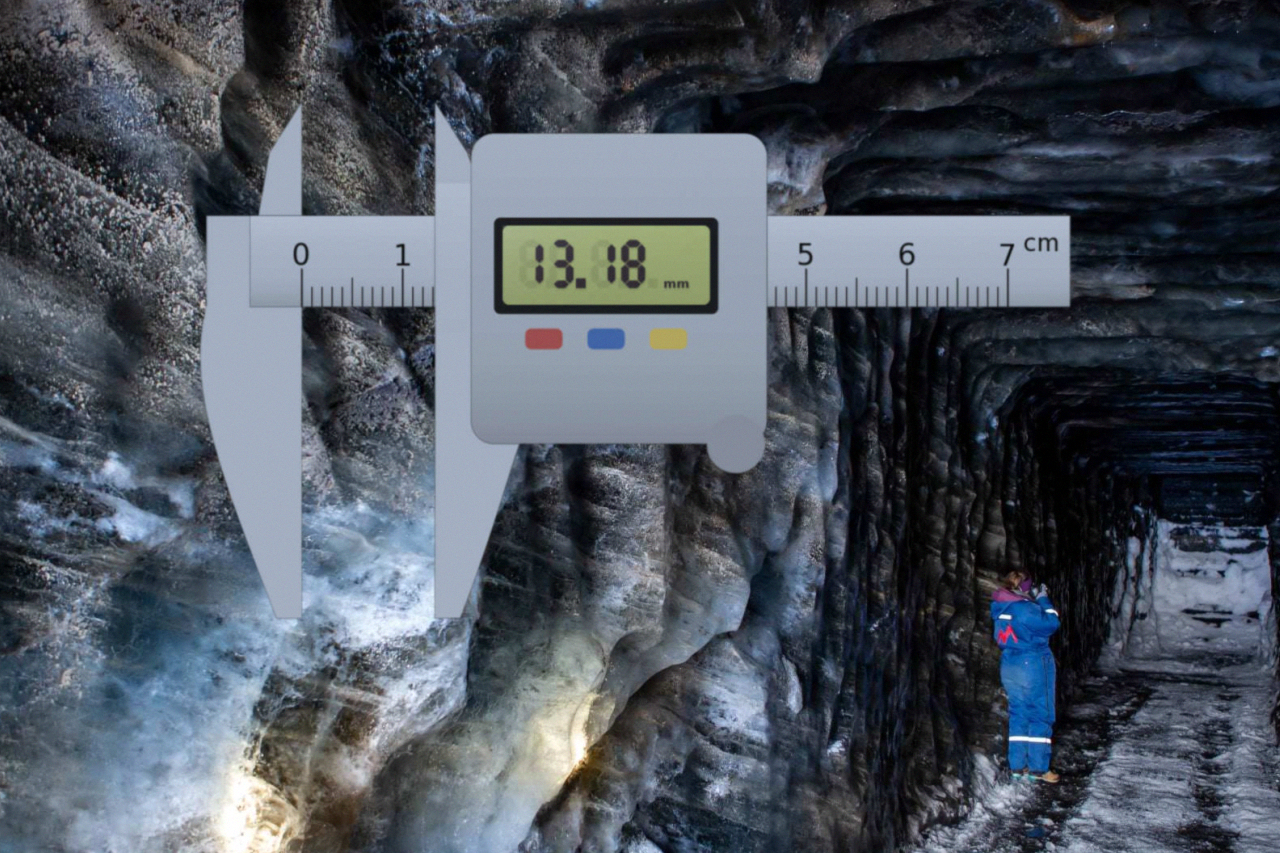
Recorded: value=13.18 unit=mm
